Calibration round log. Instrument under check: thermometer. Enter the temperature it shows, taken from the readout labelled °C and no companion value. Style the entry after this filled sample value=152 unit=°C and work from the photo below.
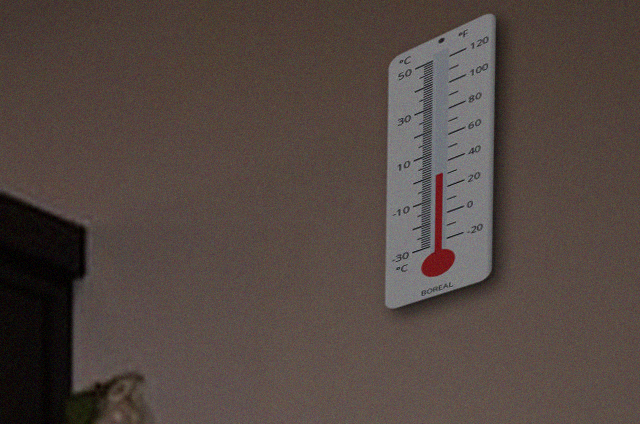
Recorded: value=0 unit=°C
